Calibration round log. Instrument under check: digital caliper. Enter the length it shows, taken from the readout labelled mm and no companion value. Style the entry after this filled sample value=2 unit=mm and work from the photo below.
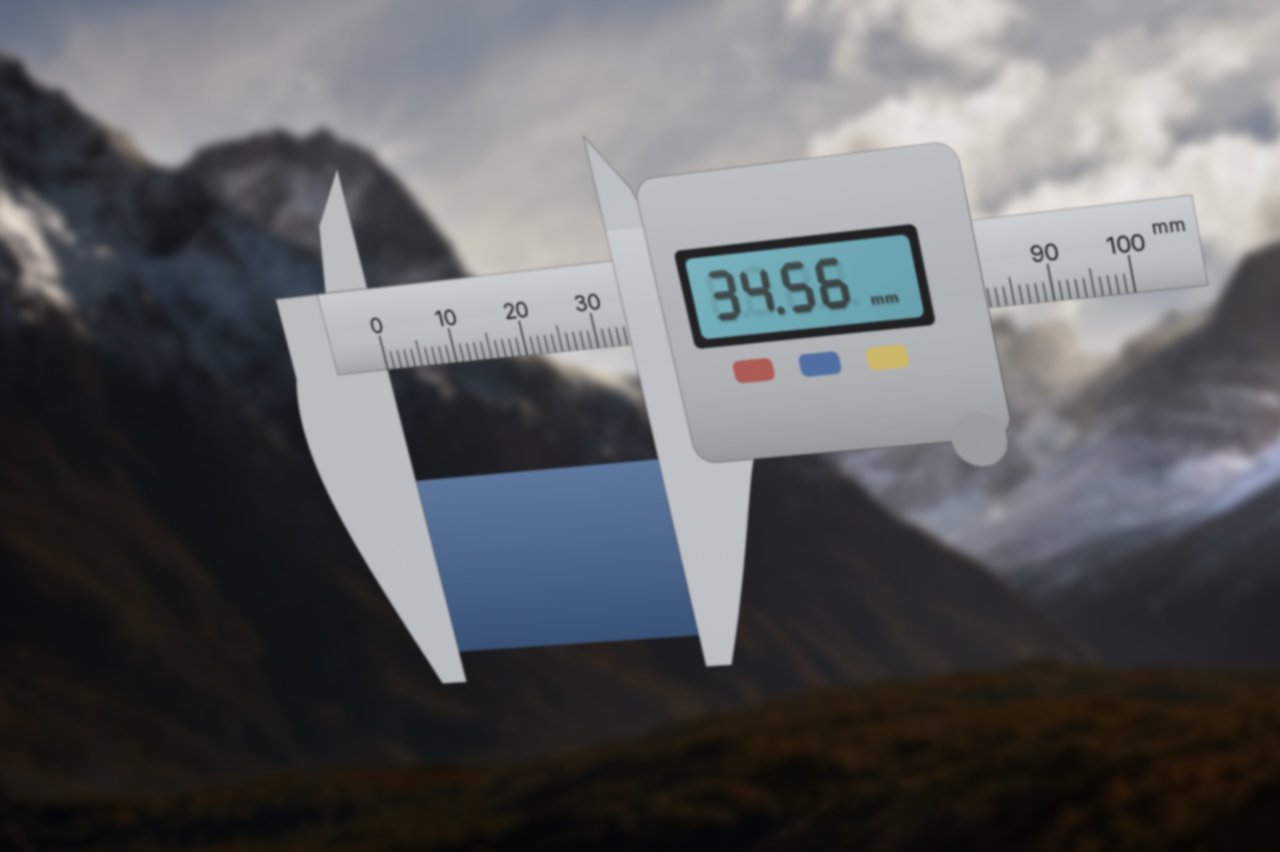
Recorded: value=34.56 unit=mm
